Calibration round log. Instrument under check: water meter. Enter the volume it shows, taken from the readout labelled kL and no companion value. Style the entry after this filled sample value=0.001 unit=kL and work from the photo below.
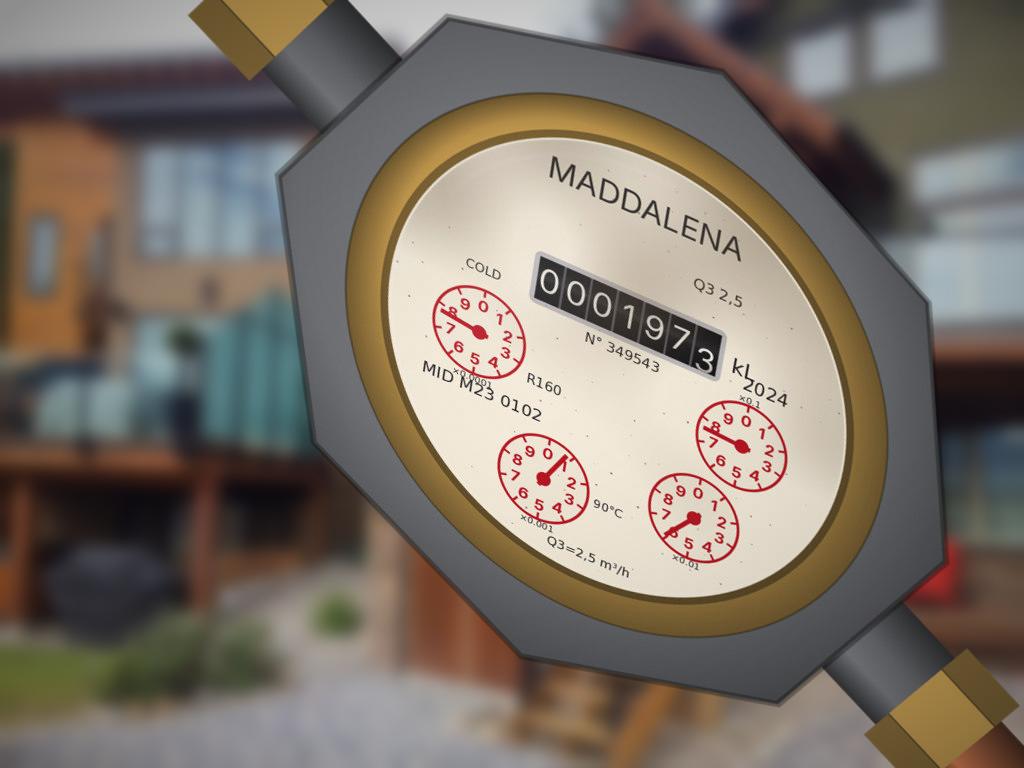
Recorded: value=1972.7607 unit=kL
